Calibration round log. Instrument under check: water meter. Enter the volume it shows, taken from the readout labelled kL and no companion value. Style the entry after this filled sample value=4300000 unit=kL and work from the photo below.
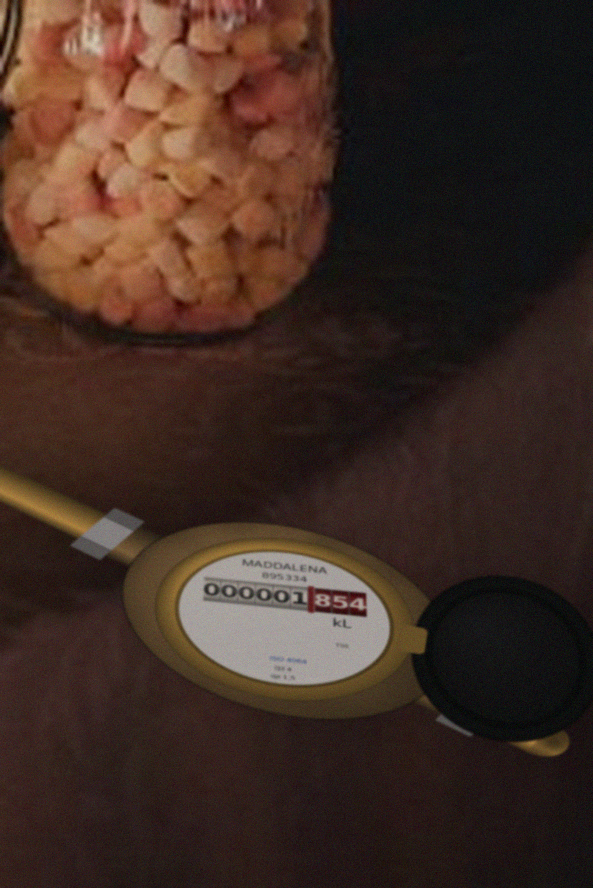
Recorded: value=1.854 unit=kL
